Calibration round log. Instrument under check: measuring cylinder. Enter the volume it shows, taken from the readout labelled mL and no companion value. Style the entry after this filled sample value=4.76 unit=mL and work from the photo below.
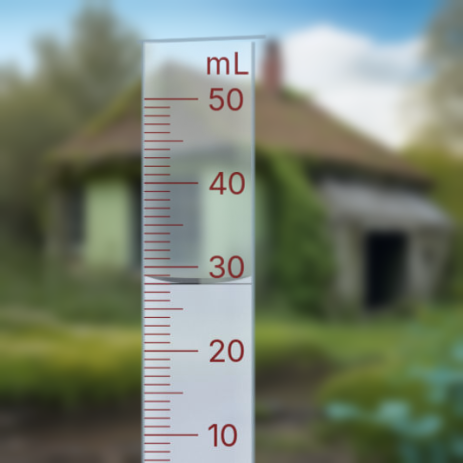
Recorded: value=28 unit=mL
